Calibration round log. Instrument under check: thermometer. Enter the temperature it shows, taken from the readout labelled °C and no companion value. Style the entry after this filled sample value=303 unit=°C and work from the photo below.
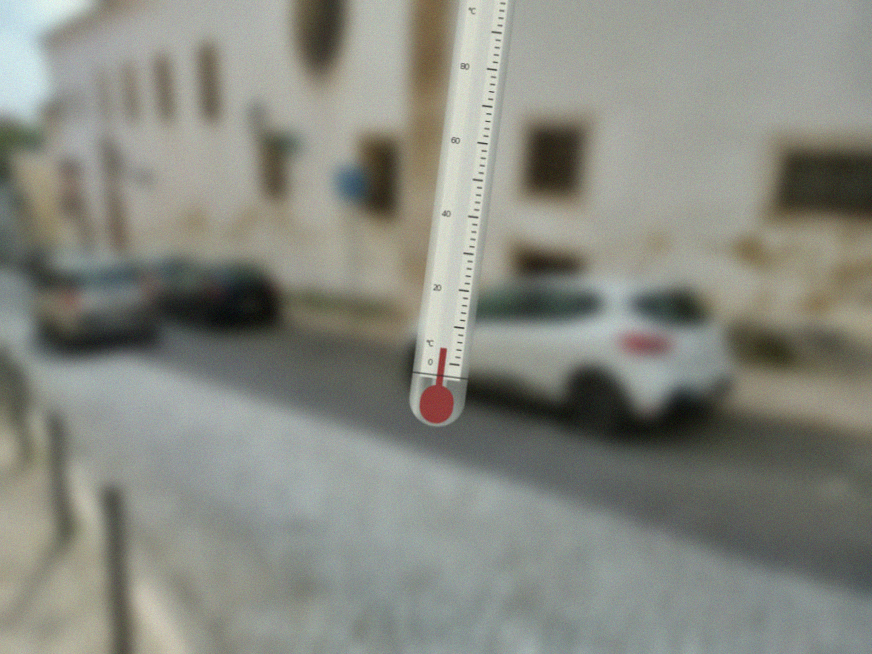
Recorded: value=4 unit=°C
